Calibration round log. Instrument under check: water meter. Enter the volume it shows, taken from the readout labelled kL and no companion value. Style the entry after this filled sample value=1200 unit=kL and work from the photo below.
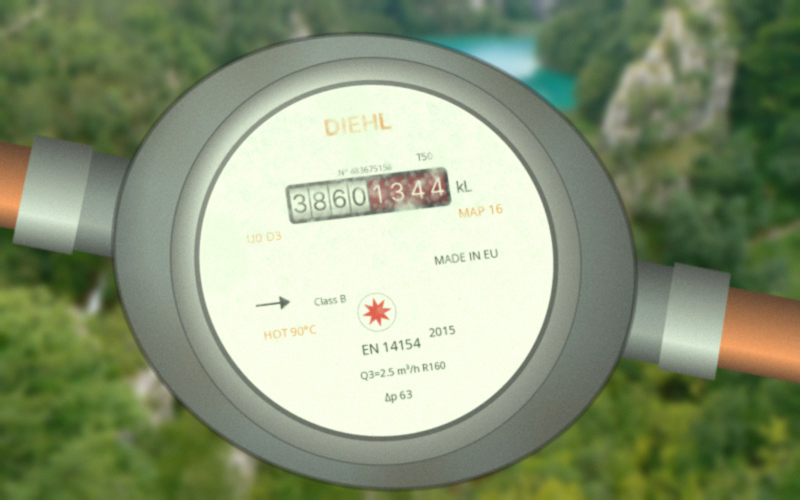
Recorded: value=3860.1344 unit=kL
